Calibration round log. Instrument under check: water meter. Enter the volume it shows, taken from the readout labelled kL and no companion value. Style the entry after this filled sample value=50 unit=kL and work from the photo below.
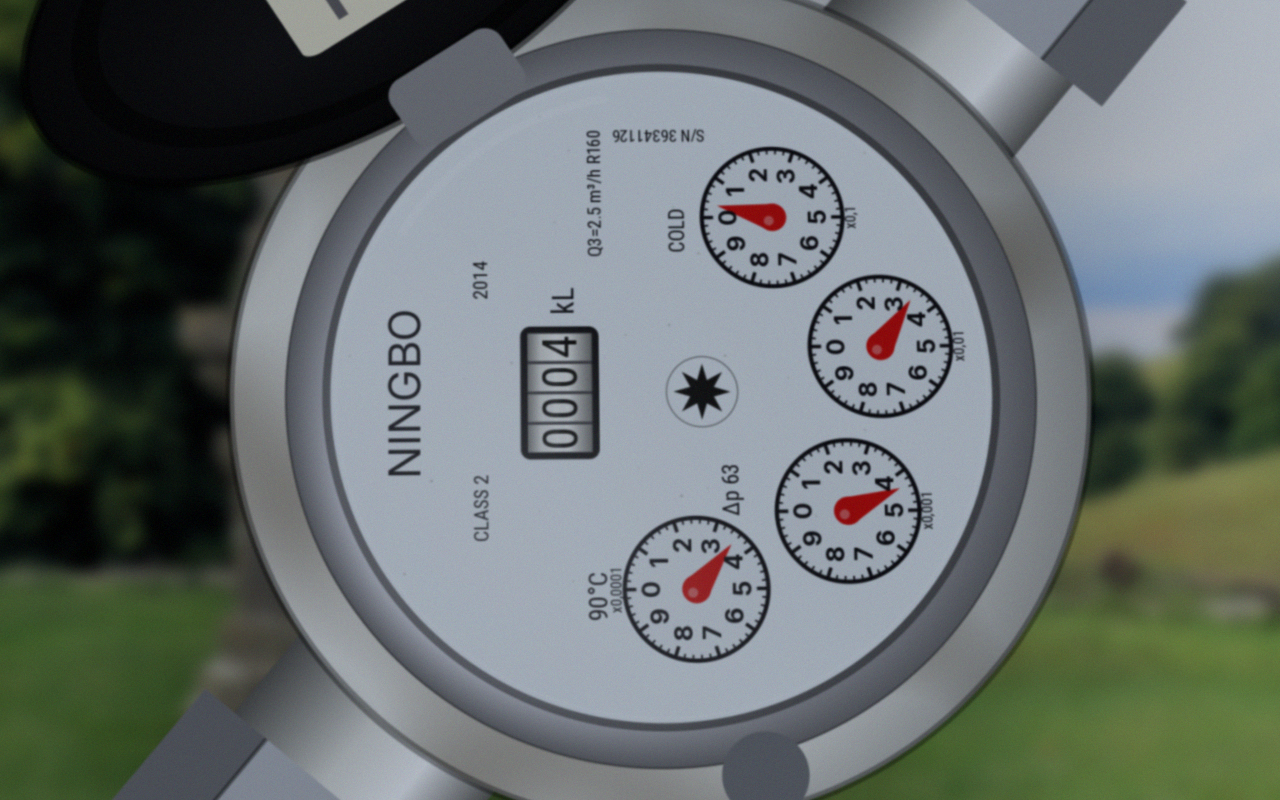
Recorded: value=4.0343 unit=kL
